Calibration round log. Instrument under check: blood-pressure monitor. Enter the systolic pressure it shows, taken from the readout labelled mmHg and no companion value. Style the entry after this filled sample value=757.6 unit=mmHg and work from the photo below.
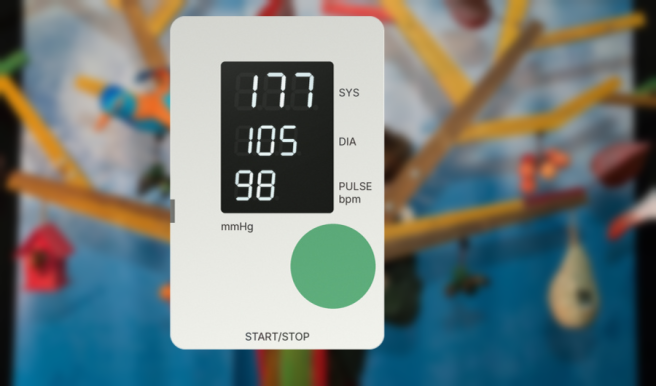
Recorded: value=177 unit=mmHg
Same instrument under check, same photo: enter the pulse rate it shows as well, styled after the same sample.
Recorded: value=98 unit=bpm
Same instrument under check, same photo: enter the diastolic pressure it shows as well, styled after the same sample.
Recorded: value=105 unit=mmHg
